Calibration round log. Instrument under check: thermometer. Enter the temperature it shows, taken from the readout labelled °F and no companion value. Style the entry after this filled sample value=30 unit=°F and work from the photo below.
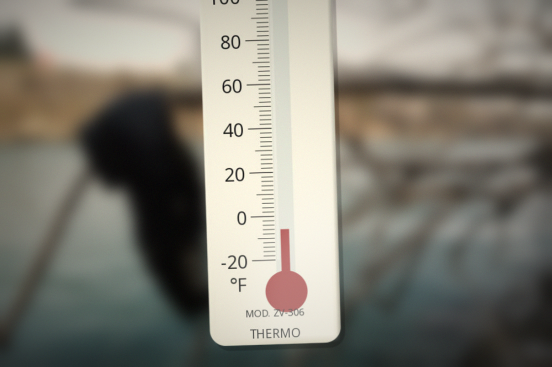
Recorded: value=-6 unit=°F
